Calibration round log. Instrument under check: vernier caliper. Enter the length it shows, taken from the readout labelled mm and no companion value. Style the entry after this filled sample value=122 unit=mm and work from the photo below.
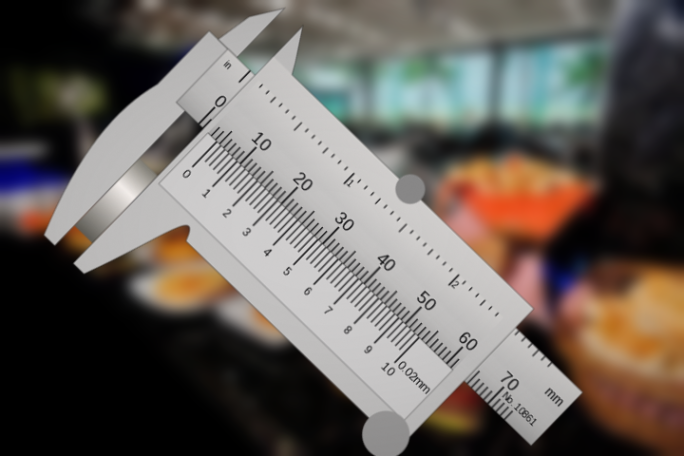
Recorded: value=4.4 unit=mm
